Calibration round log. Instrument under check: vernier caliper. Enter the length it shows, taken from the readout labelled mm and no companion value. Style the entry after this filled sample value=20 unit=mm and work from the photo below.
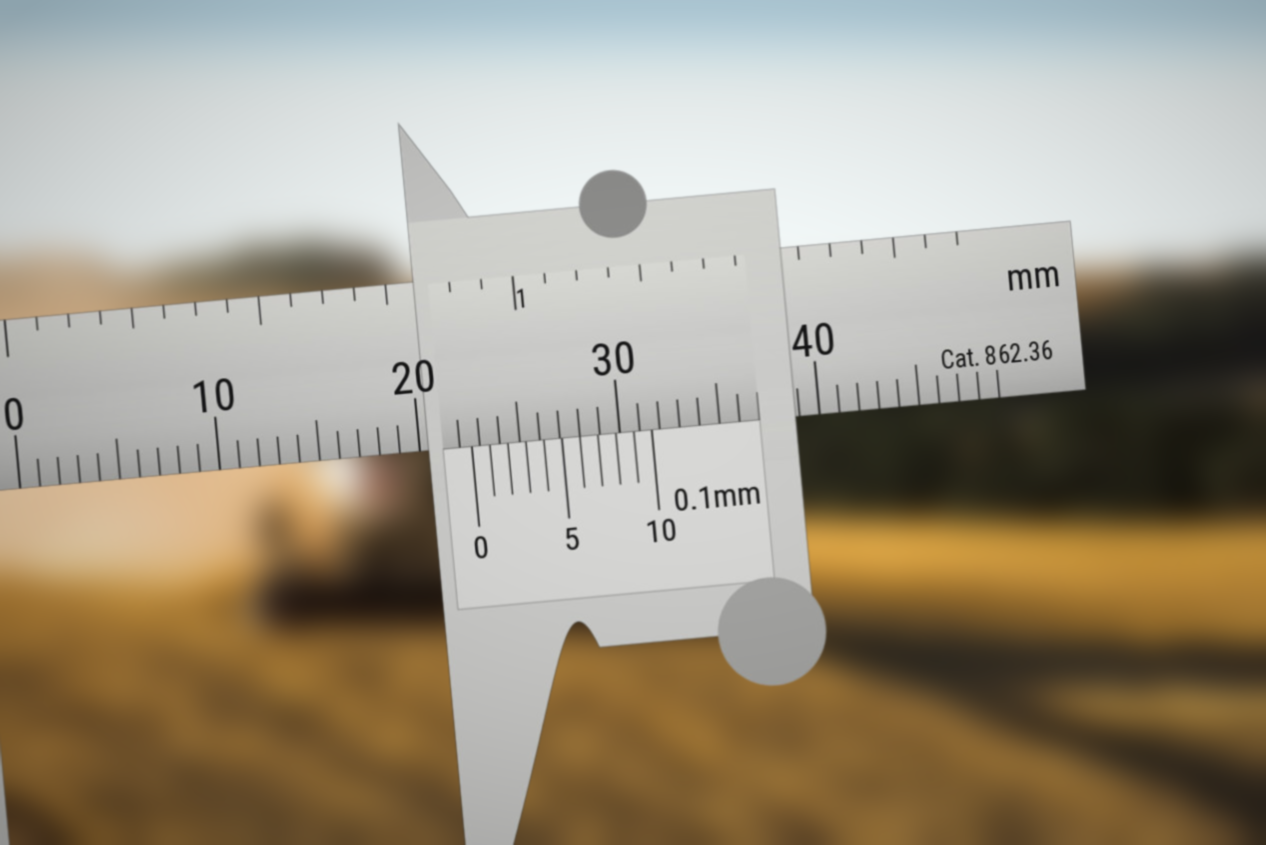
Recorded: value=22.6 unit=mm
